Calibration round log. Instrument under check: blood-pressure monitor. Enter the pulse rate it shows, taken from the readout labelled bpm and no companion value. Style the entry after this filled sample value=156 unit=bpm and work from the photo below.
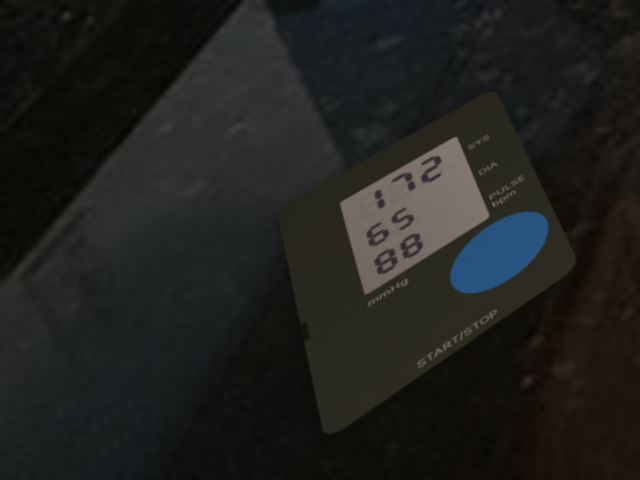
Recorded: value=88 unit=bpm
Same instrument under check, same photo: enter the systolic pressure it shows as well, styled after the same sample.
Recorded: value=172 unit=mmHg
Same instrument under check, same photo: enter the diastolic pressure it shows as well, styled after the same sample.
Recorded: value=65 unit=mmHg
